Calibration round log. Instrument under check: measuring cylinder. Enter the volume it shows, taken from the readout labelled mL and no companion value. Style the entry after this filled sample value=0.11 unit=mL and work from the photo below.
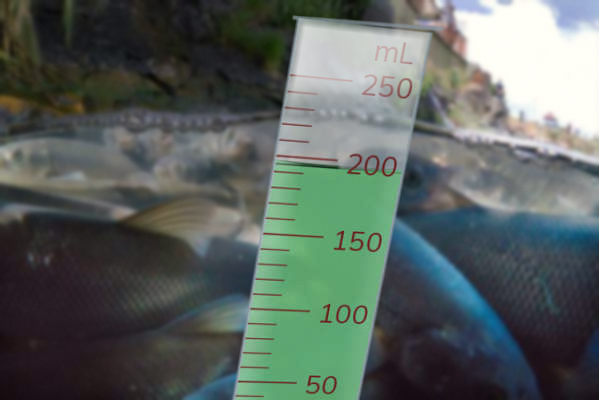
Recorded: value=195 unit=mL
